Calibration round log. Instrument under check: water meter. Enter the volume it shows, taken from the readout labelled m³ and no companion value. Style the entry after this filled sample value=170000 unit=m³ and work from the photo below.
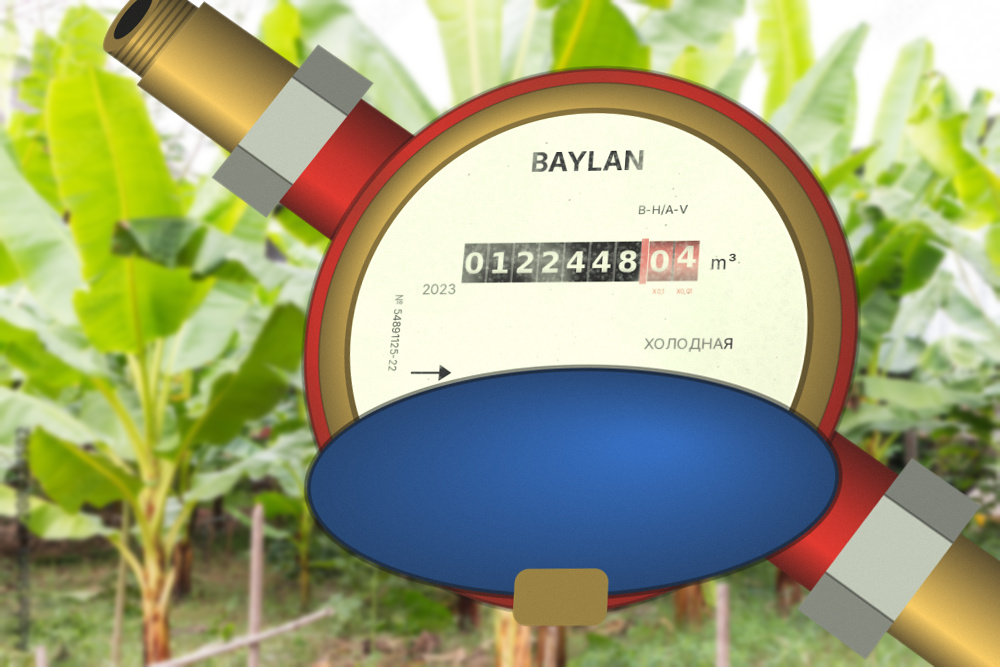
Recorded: value=122448.04 unit=m³
